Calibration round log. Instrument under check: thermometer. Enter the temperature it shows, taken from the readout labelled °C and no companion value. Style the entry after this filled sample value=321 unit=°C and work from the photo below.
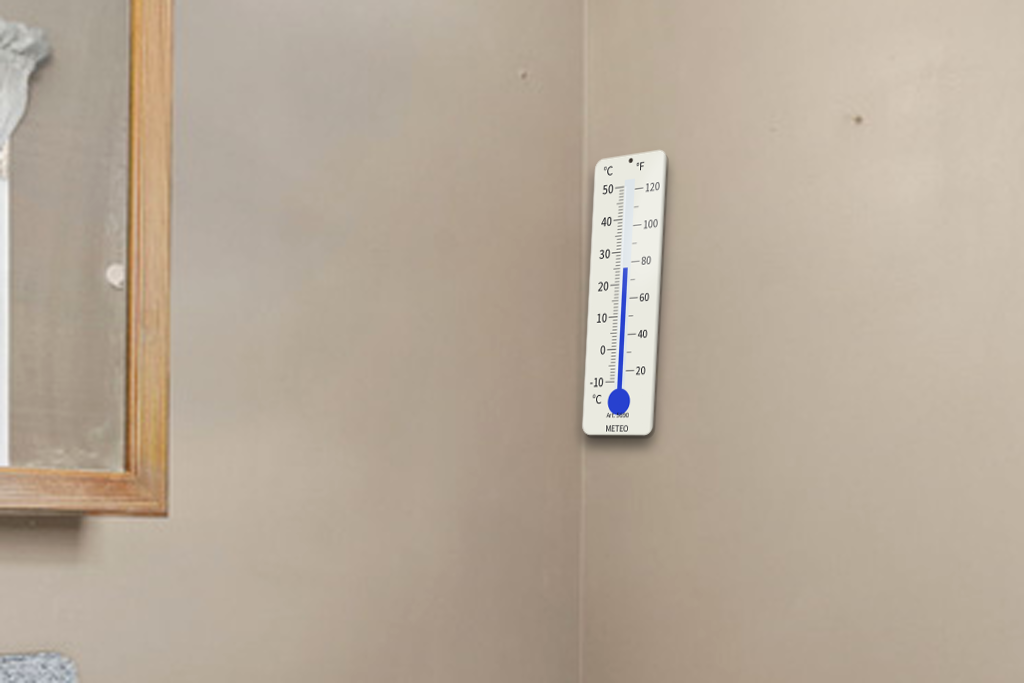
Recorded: value=25 unit=°C
